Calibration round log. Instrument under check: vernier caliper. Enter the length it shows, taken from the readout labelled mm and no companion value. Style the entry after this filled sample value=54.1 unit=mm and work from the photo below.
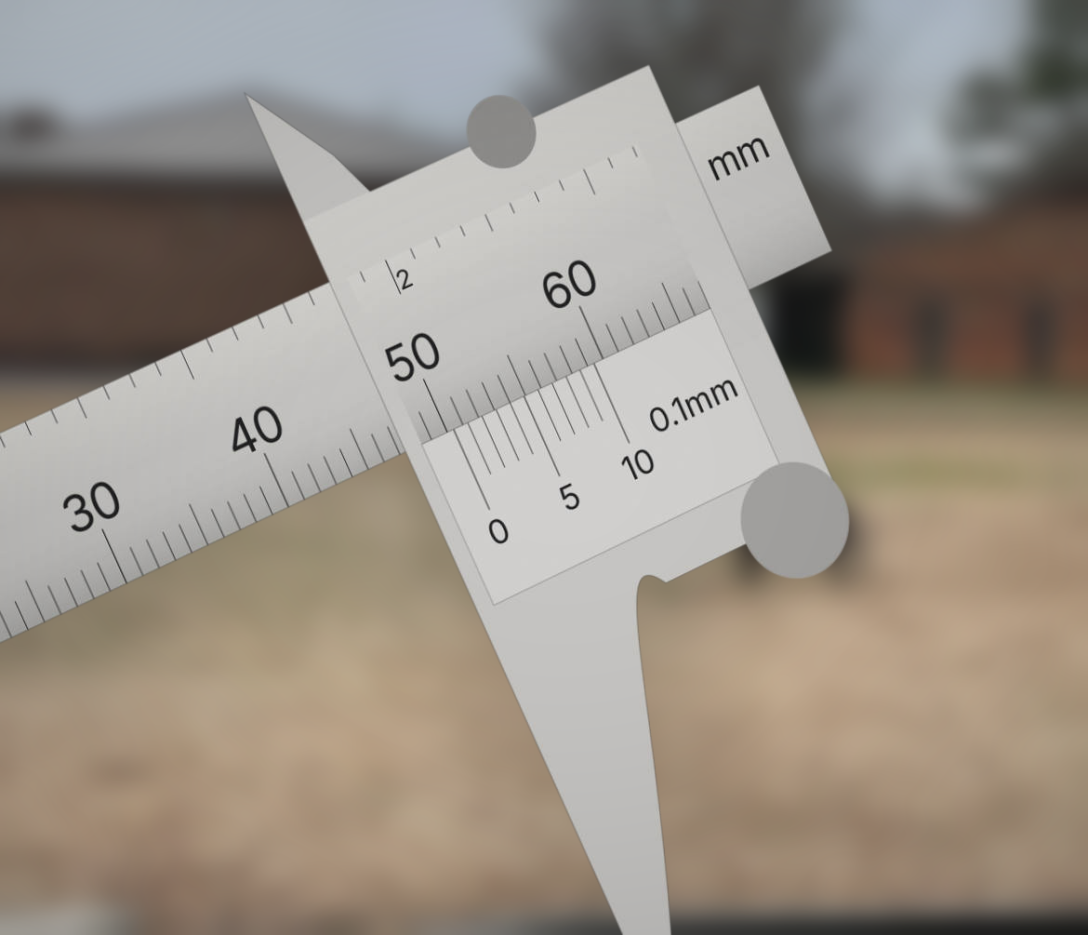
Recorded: value=50.4 unit=mm
